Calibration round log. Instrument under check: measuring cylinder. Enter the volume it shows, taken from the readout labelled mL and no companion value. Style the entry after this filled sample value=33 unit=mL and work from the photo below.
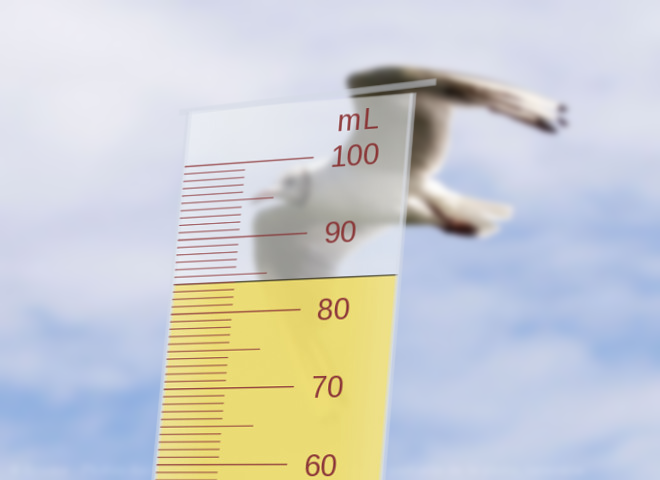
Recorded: value=84 unit=mL
